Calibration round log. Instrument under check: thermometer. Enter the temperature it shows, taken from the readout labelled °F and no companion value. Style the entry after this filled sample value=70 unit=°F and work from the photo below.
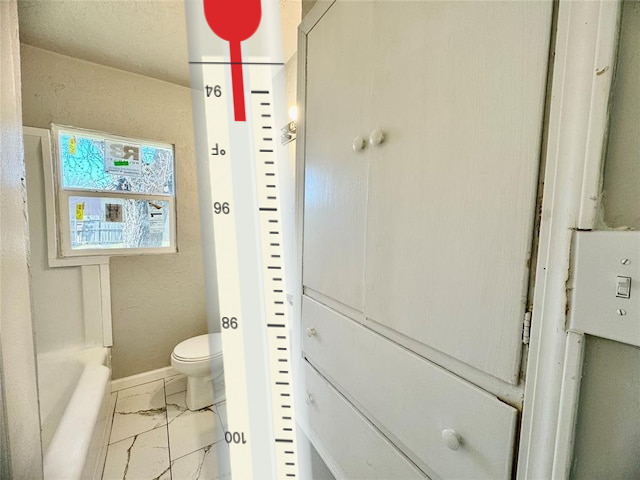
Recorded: value=94.5 unit=°F
